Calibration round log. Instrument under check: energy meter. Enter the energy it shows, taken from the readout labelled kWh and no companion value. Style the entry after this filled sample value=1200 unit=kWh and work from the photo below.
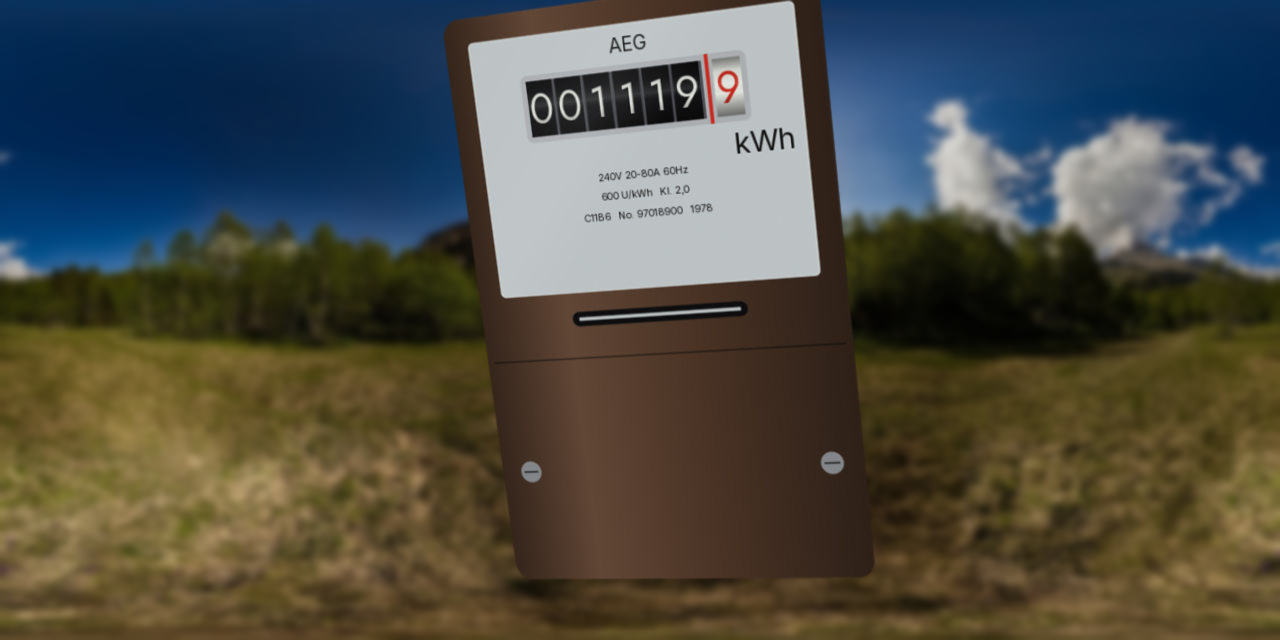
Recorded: value=1119.9 unit=kWh
